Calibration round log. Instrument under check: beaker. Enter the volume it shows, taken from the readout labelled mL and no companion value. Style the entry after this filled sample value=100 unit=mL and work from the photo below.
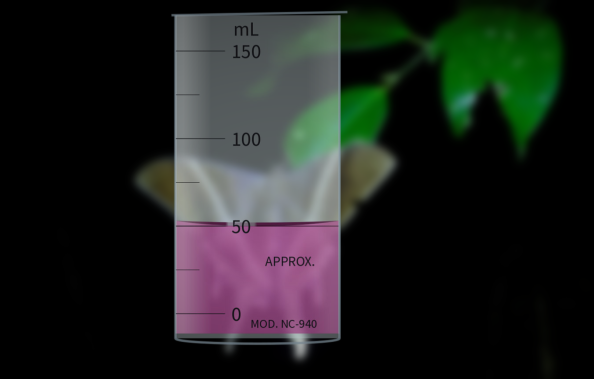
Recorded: value=50 unit=mL
